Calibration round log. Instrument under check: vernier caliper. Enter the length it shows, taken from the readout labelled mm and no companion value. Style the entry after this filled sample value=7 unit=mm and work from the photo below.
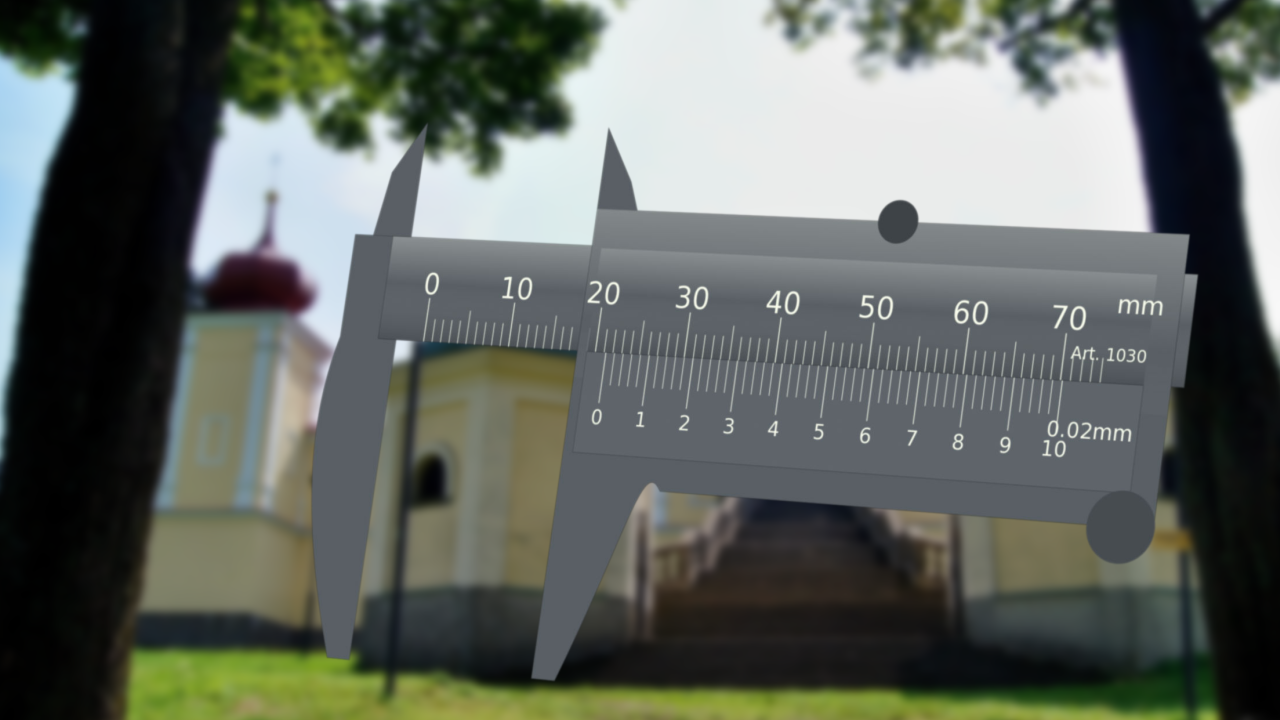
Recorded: value=21.2 unit=mm
